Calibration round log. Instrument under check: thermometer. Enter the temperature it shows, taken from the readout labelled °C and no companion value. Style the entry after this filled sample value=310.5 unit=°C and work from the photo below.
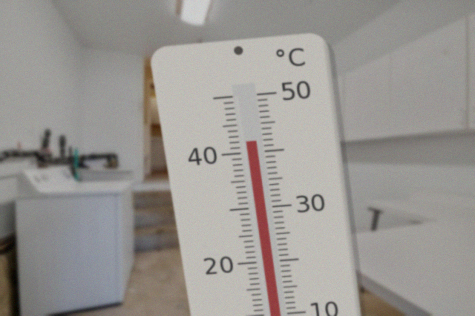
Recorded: value=42 unit=°C
